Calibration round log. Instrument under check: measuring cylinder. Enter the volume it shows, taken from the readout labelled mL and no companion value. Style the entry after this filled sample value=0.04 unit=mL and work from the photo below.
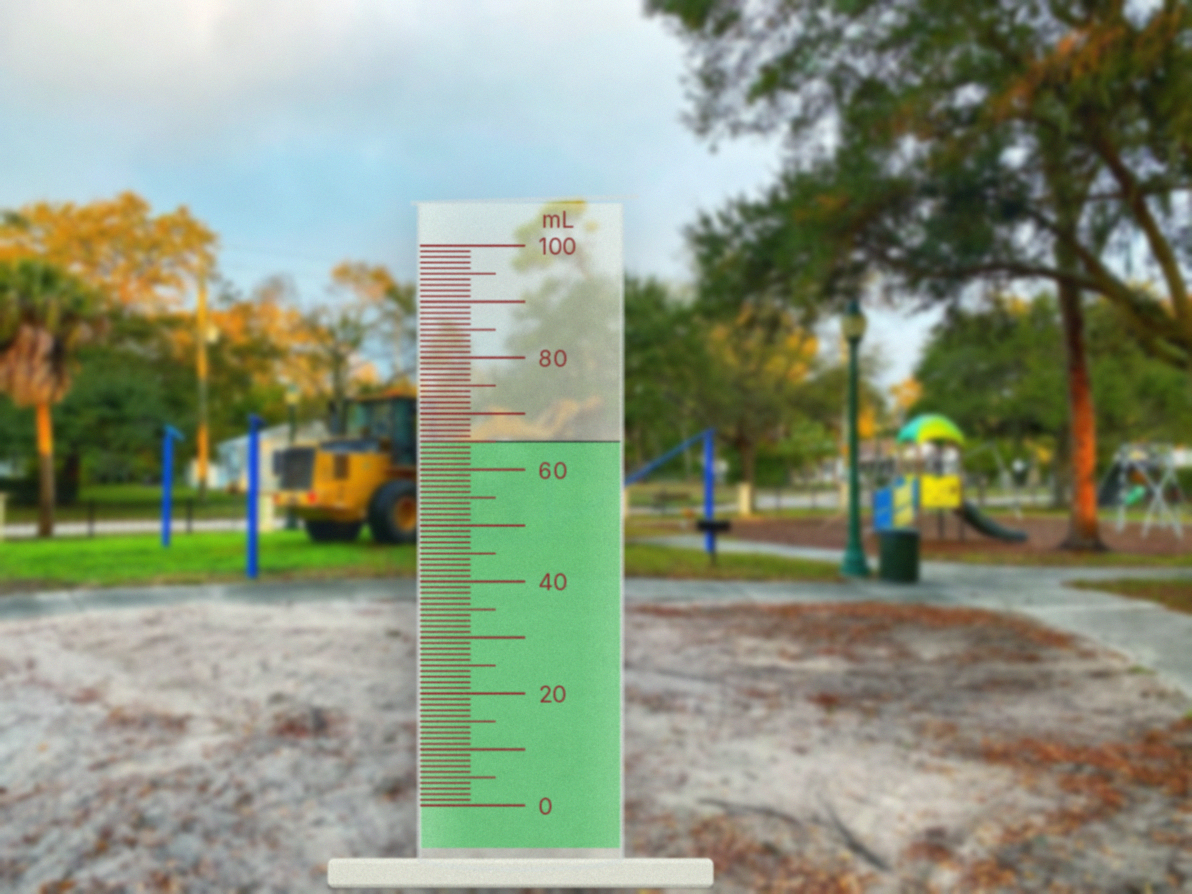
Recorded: value=65 unit=mL
